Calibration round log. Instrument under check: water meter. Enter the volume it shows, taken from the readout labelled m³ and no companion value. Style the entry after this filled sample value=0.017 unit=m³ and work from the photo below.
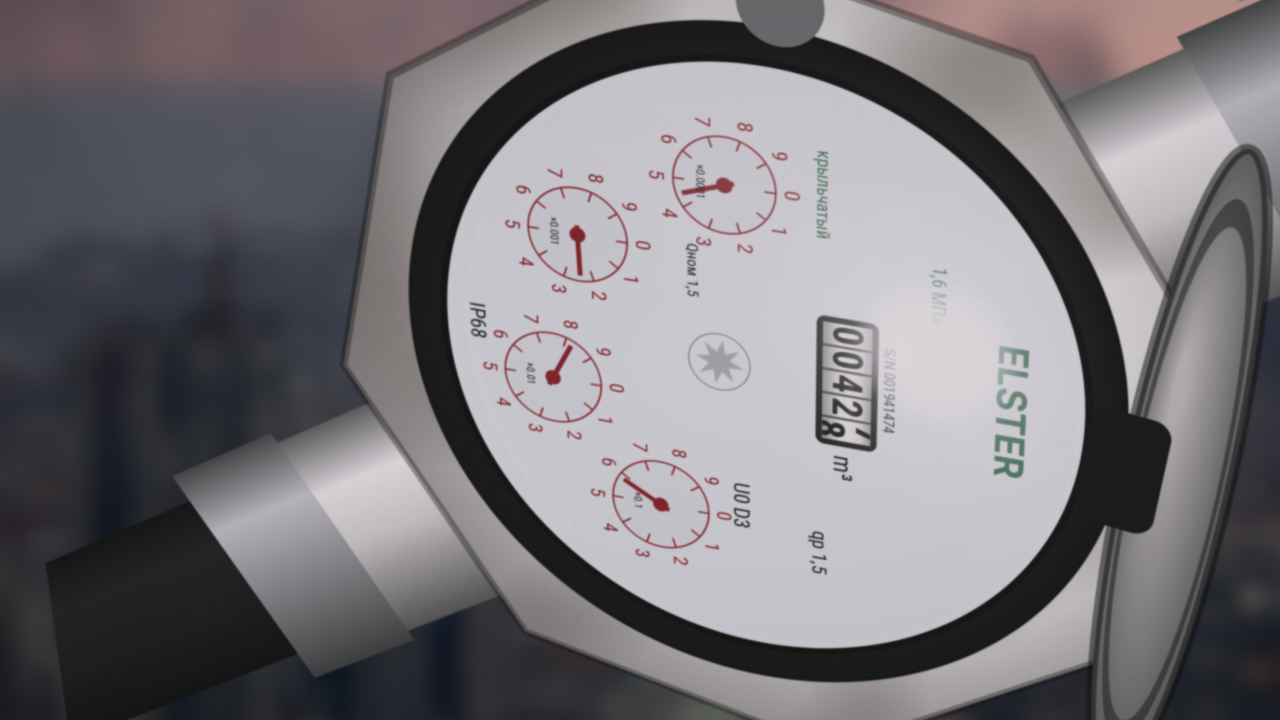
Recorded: value=427.5824 unit=m³
